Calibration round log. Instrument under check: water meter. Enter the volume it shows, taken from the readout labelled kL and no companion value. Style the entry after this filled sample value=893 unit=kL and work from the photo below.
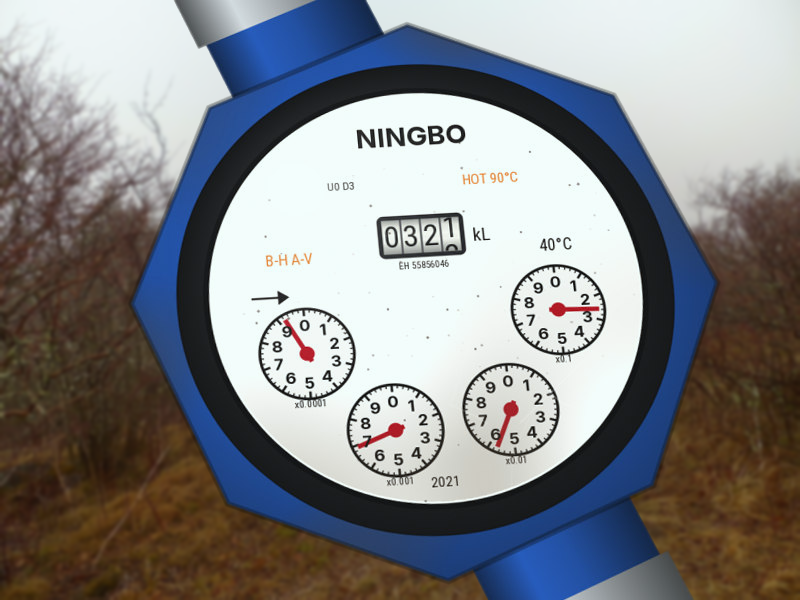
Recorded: value=321.2569 unit=kL
